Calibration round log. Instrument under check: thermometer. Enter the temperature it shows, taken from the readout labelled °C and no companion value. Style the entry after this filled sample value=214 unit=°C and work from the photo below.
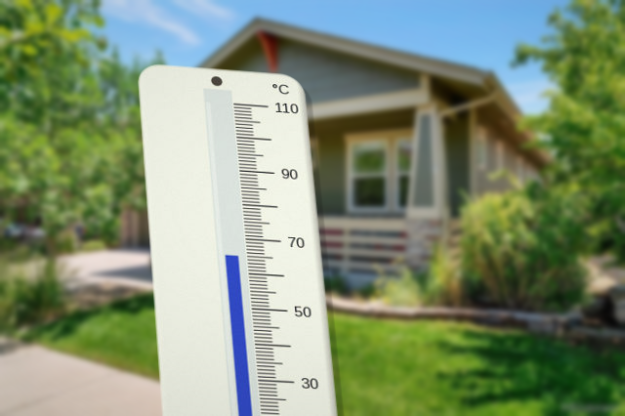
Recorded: value=65 unit=°C
